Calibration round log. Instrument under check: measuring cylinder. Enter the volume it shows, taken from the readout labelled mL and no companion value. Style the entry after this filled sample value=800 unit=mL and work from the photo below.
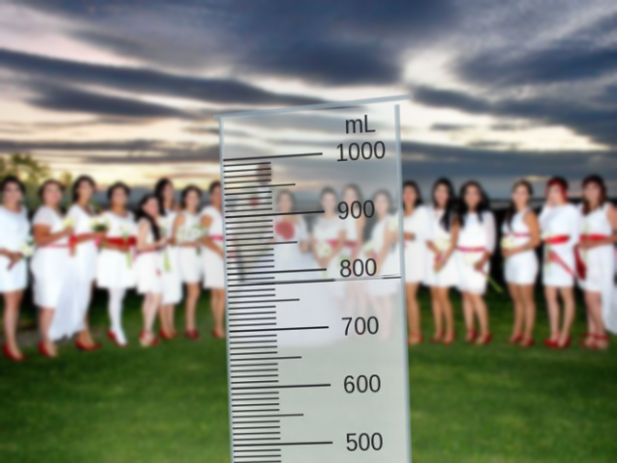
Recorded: value=780 unit=mL
